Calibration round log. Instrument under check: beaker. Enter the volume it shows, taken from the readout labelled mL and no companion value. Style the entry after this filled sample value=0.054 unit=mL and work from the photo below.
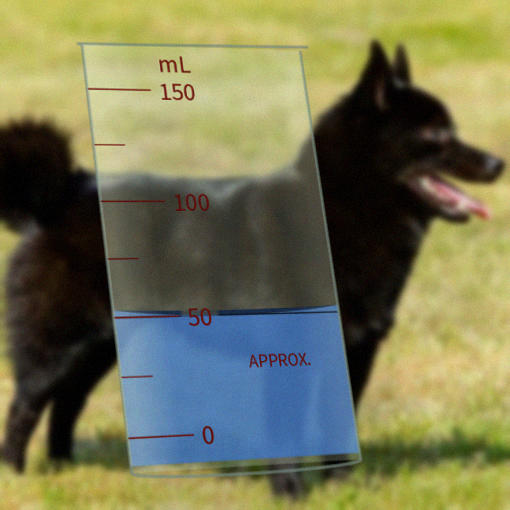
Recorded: value=50 unit=mL
